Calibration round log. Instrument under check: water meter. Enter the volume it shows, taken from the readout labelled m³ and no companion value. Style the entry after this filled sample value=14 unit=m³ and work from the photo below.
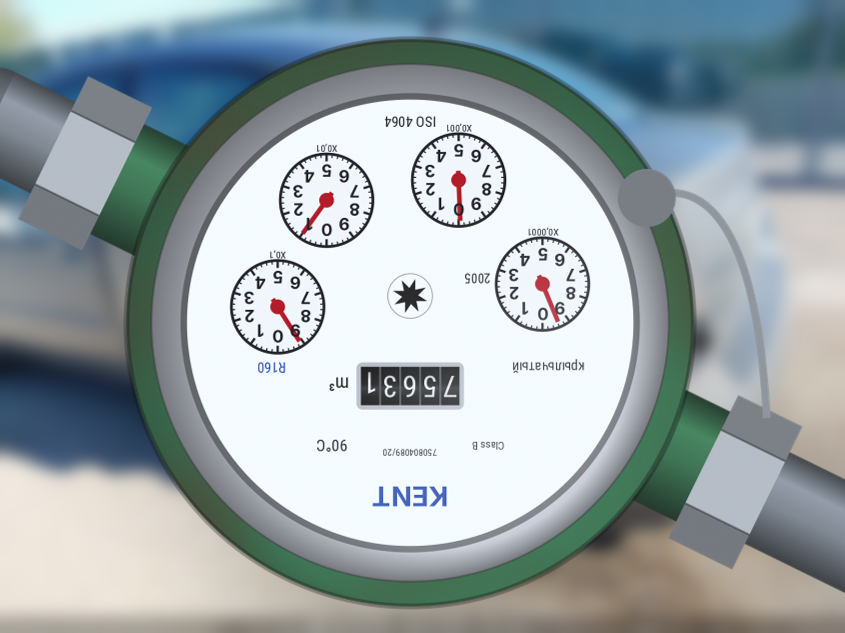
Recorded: value=75630.9099 unit=m³
